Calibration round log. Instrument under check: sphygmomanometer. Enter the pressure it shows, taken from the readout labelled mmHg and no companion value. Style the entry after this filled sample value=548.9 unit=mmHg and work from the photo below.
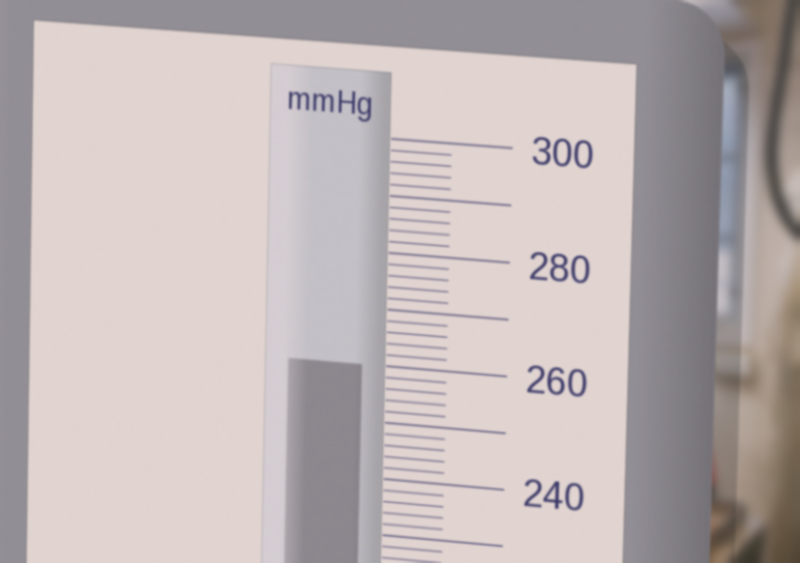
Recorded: value=260 unit=mmHg
